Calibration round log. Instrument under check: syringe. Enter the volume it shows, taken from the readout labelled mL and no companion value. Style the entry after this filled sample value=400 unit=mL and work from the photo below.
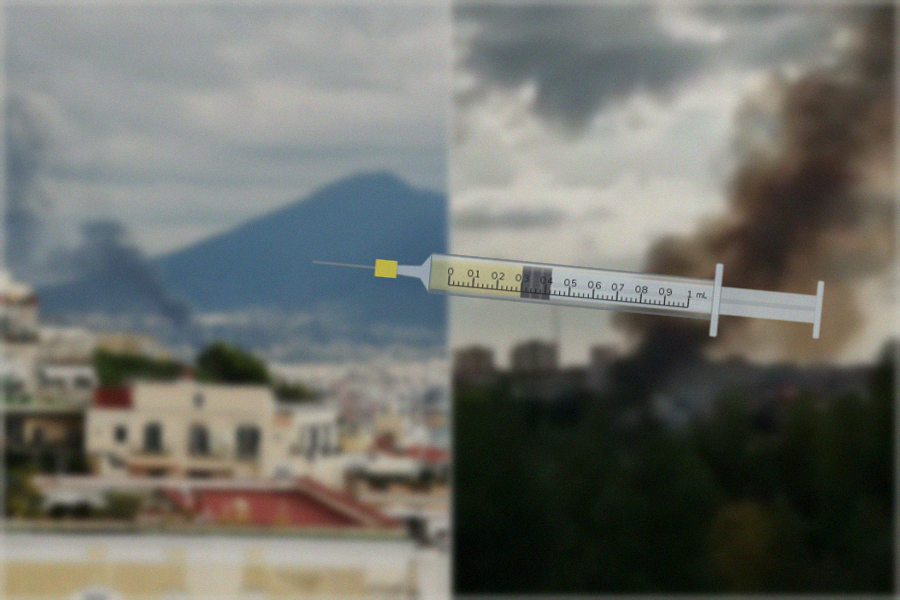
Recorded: value=0.3 unit=mL
